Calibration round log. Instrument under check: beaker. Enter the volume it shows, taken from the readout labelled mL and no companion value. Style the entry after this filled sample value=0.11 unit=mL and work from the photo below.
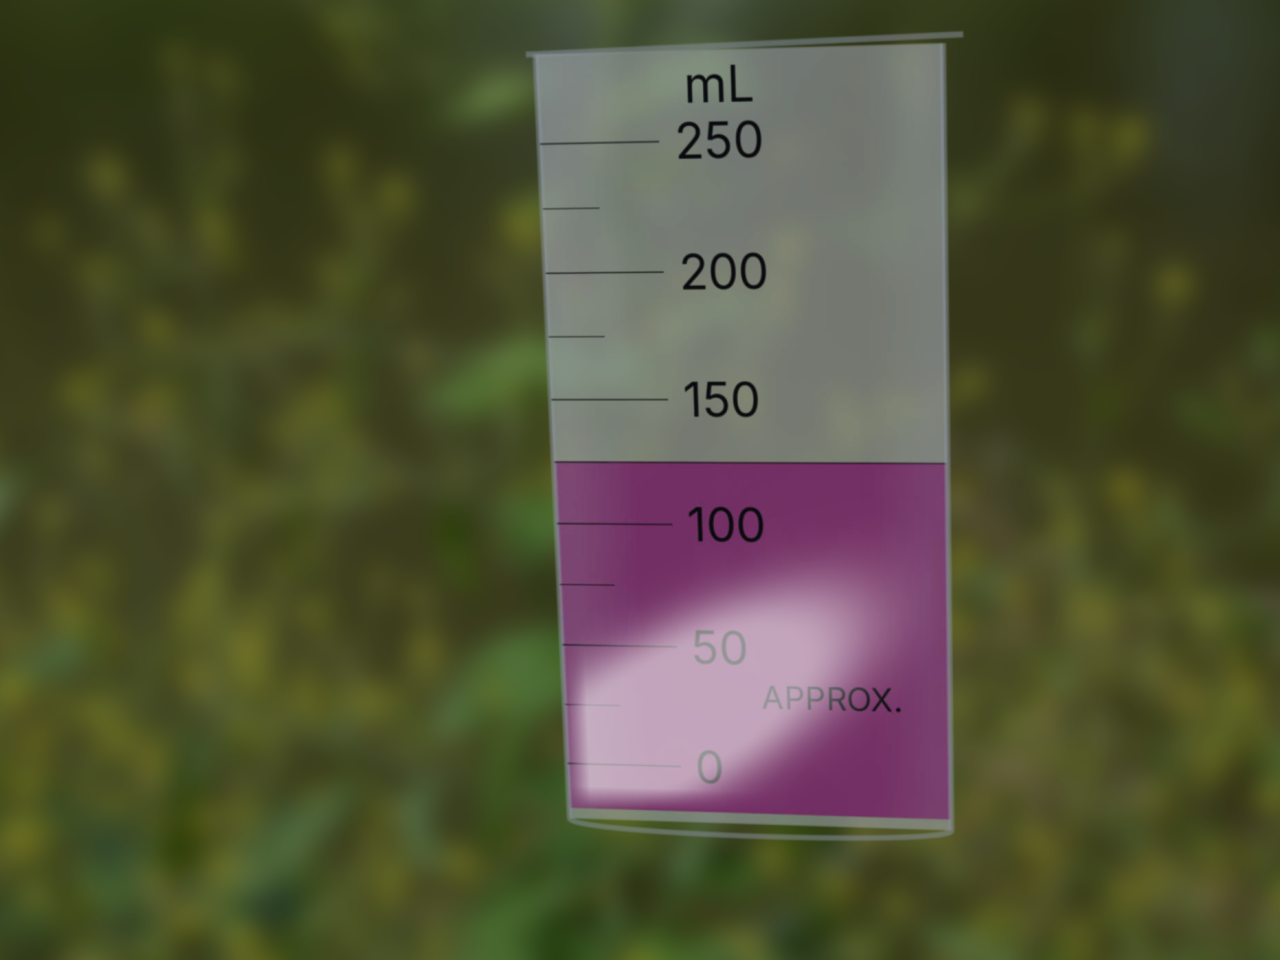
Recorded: value=125 unit=mL
